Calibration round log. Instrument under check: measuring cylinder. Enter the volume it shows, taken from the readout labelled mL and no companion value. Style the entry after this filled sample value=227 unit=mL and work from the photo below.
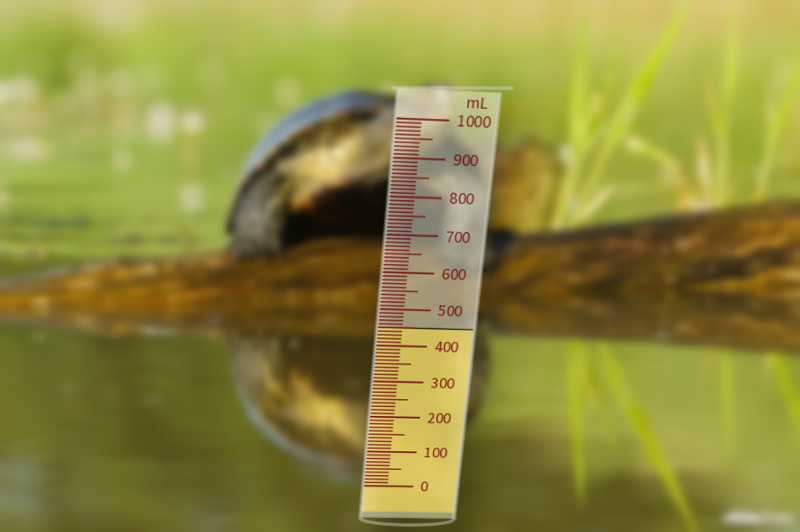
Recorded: value=450 unit=mL
